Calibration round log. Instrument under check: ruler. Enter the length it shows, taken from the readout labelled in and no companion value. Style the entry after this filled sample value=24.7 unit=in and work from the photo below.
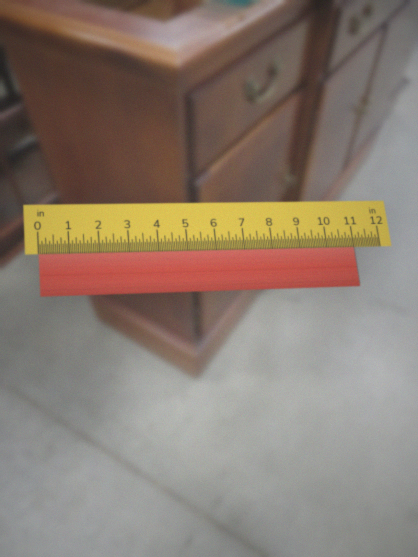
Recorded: value=11 unit=in
